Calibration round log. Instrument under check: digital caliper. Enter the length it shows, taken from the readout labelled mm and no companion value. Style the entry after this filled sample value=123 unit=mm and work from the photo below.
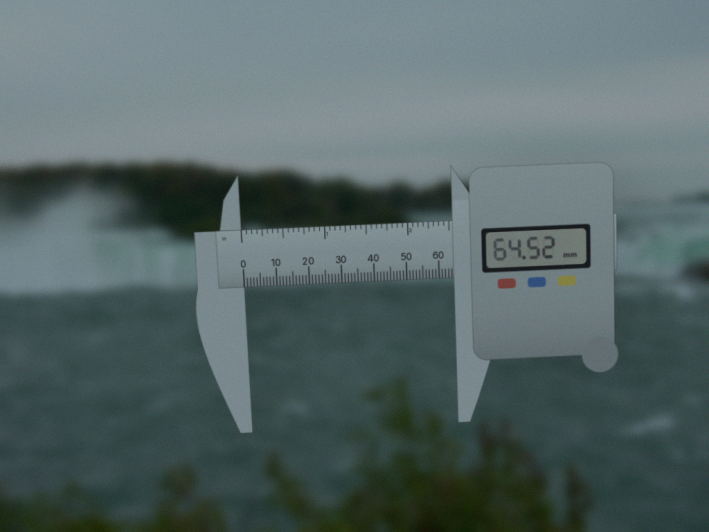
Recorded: value=64.52 unit=mm
